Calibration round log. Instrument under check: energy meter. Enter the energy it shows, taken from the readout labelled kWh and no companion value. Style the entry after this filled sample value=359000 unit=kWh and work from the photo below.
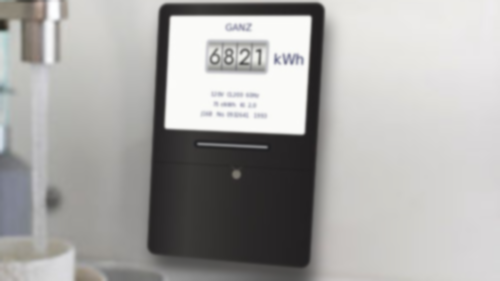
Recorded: value=6821 unit=kWh
